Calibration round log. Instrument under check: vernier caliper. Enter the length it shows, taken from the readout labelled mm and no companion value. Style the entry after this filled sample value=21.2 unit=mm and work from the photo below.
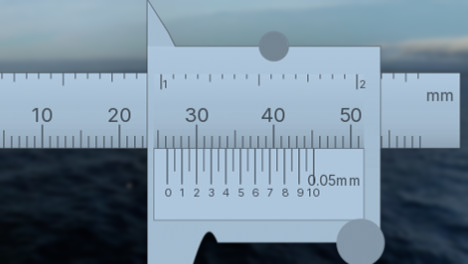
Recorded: value=26.2 unit=mm
